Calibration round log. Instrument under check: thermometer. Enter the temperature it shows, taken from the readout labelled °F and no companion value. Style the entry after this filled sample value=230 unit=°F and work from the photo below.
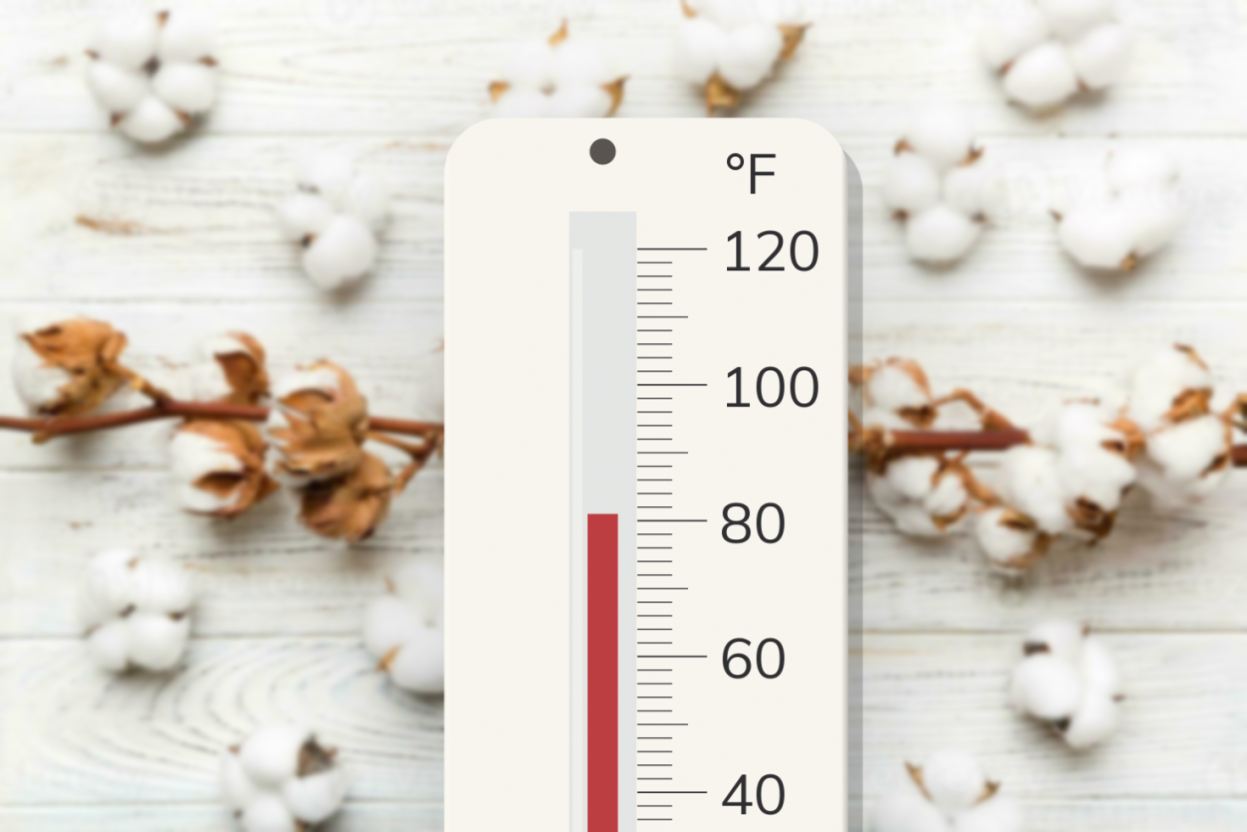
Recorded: value=81 unit=°F
